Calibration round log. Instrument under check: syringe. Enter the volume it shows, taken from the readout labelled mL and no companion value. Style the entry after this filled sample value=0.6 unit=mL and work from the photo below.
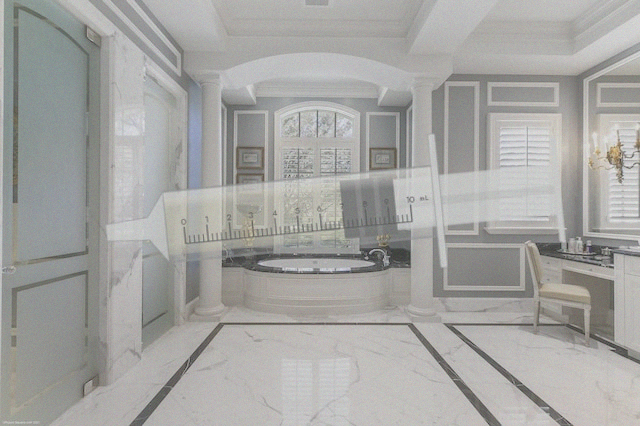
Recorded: value=7 unit=mL
